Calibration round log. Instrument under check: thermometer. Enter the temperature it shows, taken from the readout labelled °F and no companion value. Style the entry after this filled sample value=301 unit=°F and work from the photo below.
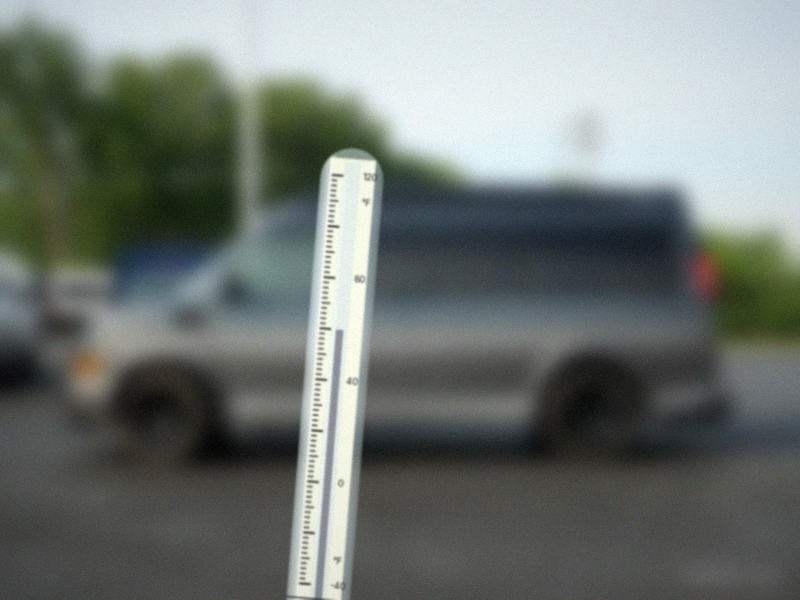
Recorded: value=60 unit=°F
